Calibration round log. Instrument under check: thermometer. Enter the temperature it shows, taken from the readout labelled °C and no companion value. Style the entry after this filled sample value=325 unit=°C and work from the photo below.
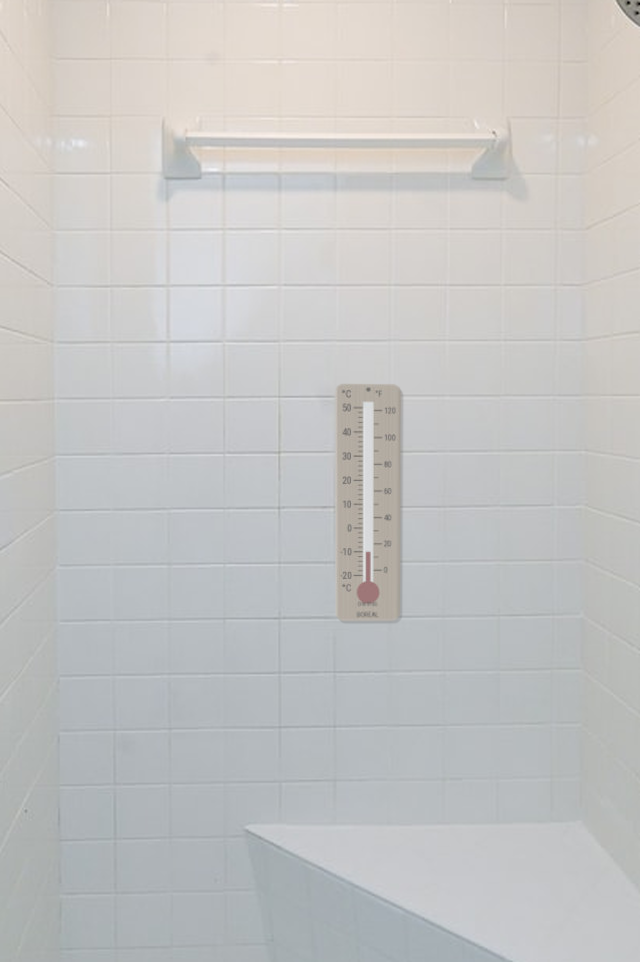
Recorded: value=-10 unit=°C
